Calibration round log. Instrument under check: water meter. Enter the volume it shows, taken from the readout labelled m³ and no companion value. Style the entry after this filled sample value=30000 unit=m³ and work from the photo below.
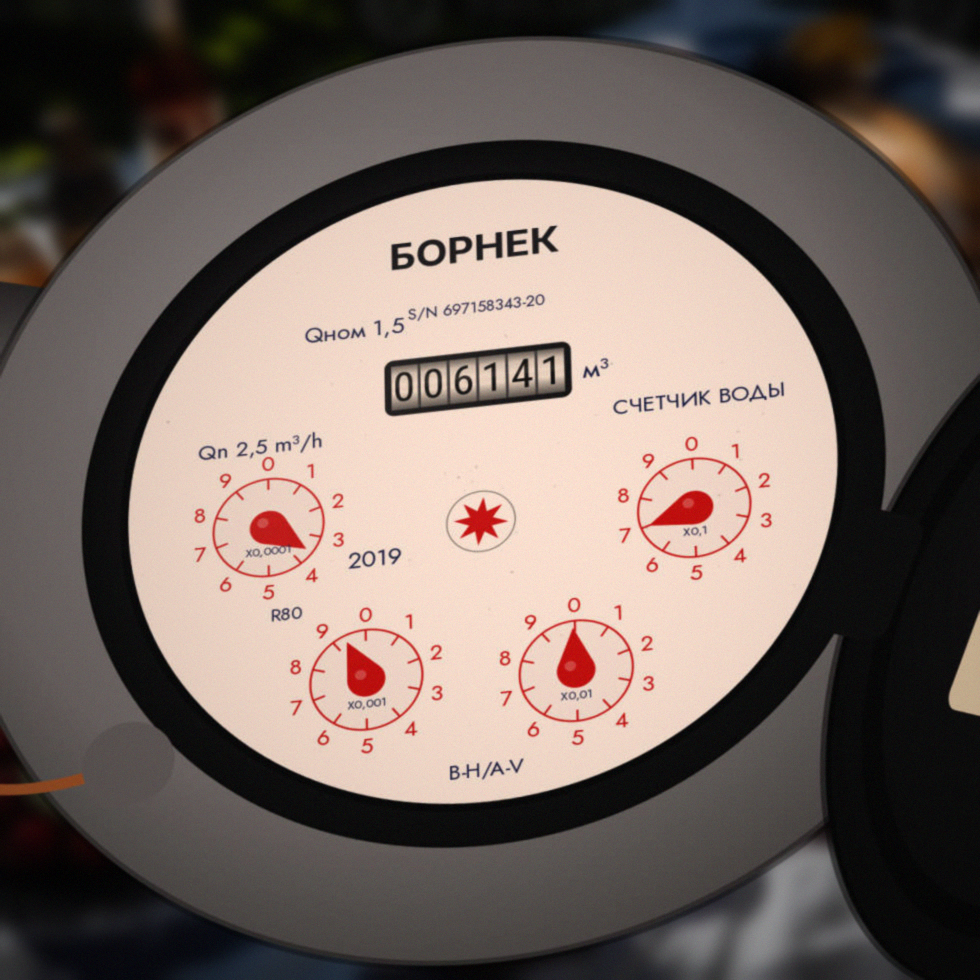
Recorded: value=6141.6993 unit=m³
